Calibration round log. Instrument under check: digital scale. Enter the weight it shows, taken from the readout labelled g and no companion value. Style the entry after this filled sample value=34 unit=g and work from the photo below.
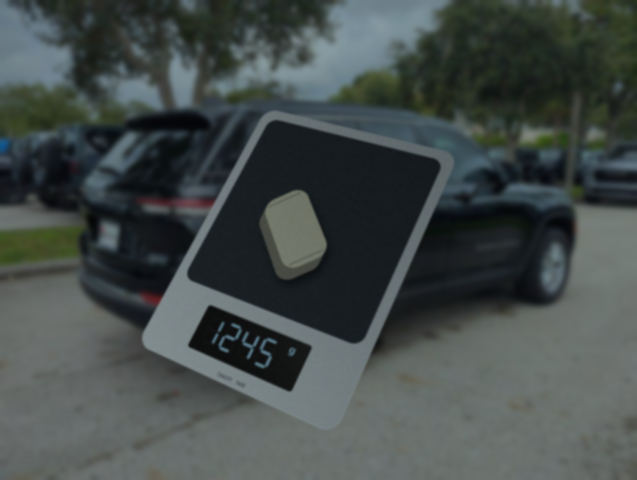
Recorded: value=1245 unit=g
